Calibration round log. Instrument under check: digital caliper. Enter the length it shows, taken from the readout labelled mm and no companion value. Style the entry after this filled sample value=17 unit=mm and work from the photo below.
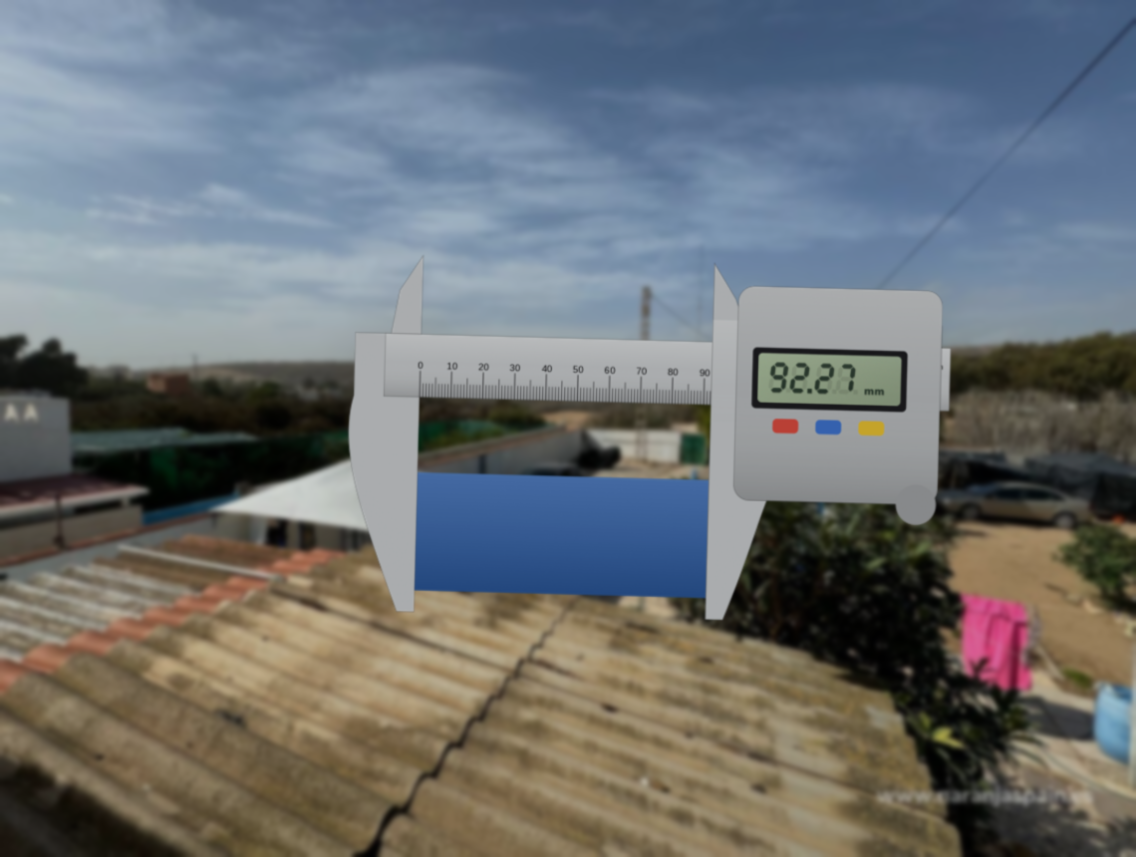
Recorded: value=92.27 unit=mm
